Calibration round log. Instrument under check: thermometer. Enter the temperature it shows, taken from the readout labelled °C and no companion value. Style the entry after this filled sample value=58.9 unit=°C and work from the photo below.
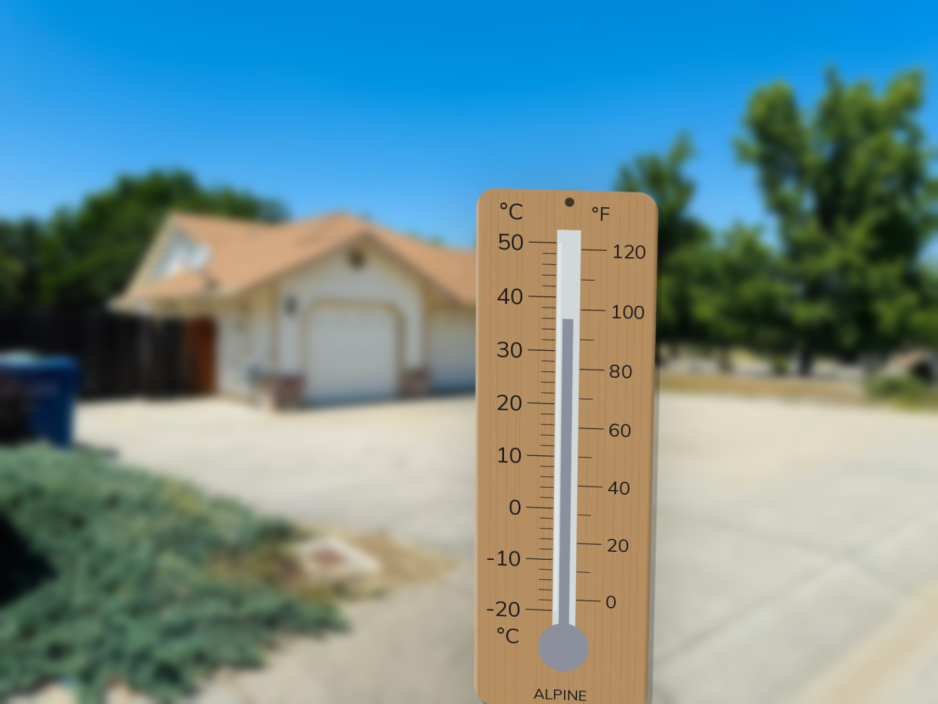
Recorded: value=36 unit=°C
